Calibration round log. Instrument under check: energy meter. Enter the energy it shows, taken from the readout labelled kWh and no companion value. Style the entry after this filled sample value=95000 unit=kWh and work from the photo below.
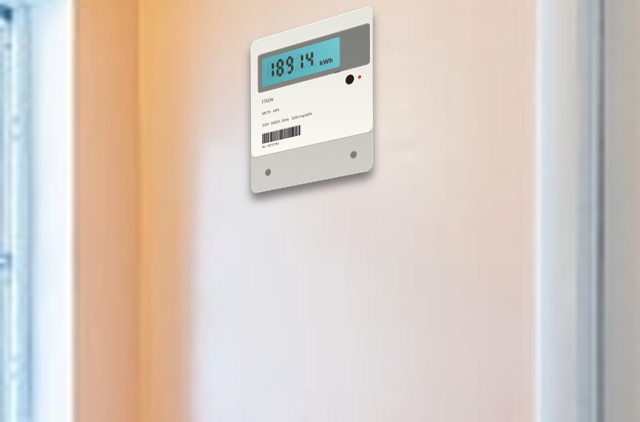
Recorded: value=18914 unit=kWh
